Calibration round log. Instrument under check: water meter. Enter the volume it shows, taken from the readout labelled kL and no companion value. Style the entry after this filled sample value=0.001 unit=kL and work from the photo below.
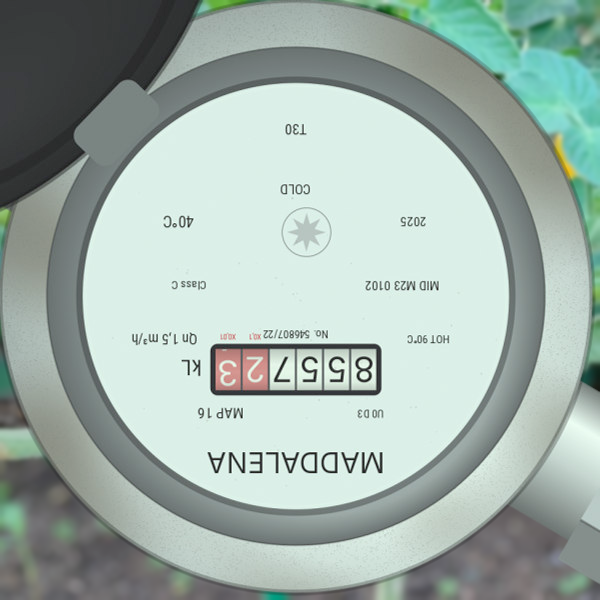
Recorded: value=8557.23 unit=kL
